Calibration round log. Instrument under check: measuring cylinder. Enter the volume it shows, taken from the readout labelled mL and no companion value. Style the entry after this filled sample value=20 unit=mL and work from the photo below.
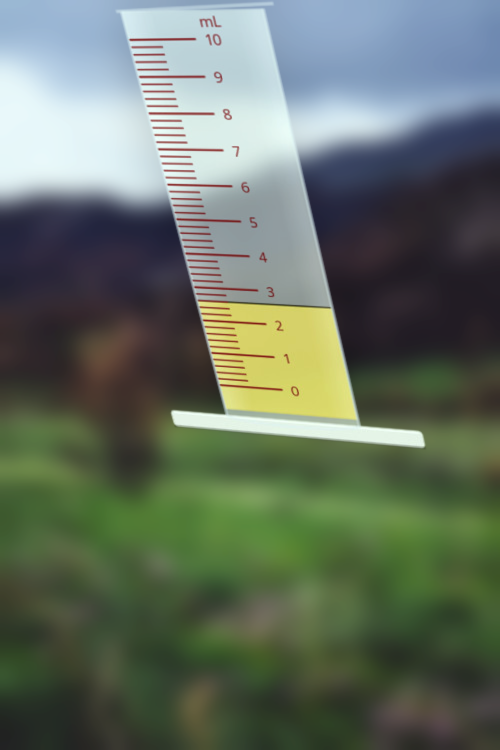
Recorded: value=2.6 unit=mL
